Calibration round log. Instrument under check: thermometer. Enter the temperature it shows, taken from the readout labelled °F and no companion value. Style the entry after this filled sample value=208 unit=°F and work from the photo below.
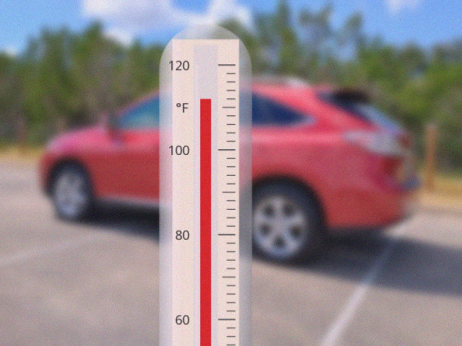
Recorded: value=112 unit=°F
